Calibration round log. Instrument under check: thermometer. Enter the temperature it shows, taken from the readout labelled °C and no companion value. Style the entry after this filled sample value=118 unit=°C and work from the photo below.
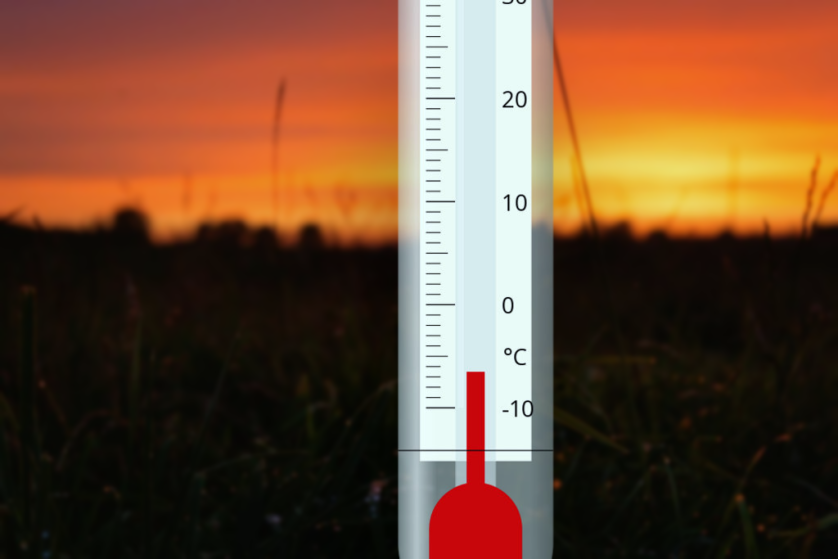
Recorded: value=-6.5 unit=°C
